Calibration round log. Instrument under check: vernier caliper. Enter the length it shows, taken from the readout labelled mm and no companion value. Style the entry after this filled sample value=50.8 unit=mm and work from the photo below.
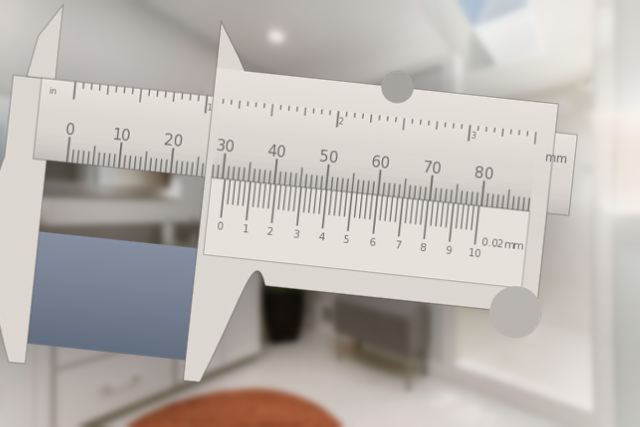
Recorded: value=30.5 unit=mm
